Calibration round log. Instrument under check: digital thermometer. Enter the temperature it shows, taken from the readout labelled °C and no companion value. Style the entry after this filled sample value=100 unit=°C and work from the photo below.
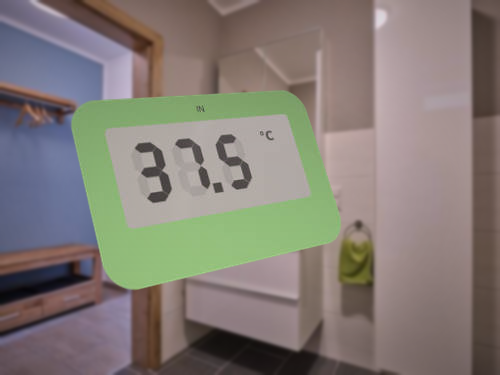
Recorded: value=37.5 unit=°C
